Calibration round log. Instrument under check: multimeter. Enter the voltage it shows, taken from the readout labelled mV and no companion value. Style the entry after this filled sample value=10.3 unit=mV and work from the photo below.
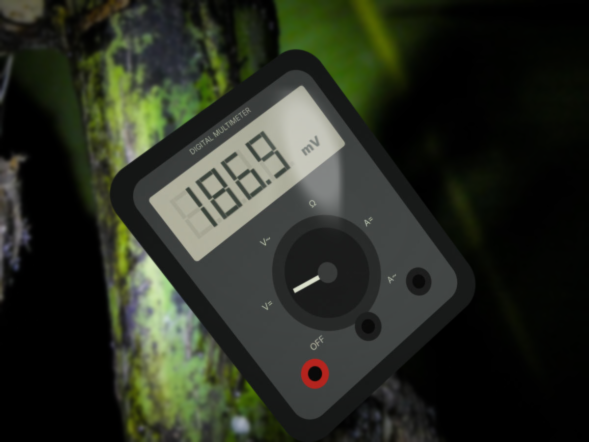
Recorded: value=186.9 unit=mV
